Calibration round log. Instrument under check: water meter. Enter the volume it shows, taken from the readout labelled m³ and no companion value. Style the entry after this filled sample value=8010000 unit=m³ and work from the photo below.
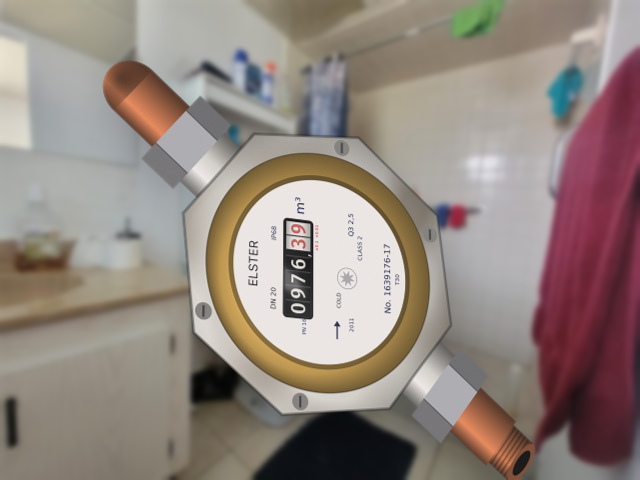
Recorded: value=976.39 unit=m³
